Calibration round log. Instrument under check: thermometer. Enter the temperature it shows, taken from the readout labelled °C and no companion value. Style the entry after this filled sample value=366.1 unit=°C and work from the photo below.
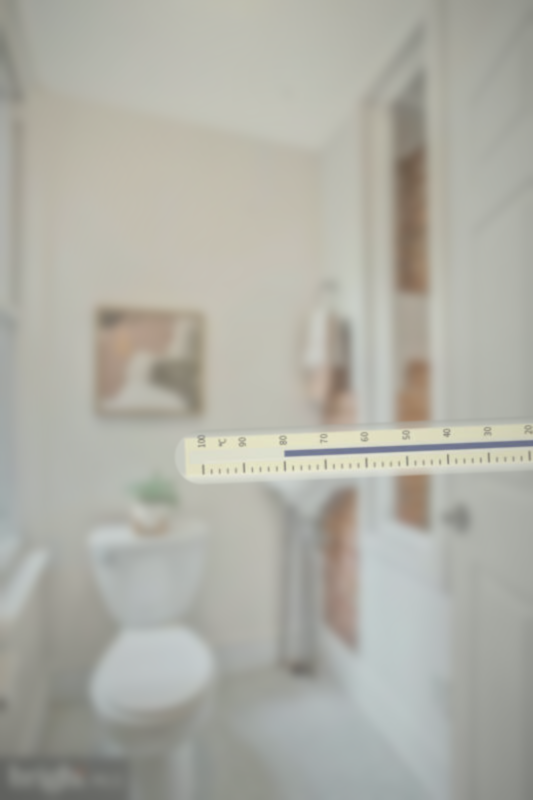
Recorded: value=80 unit=°C
